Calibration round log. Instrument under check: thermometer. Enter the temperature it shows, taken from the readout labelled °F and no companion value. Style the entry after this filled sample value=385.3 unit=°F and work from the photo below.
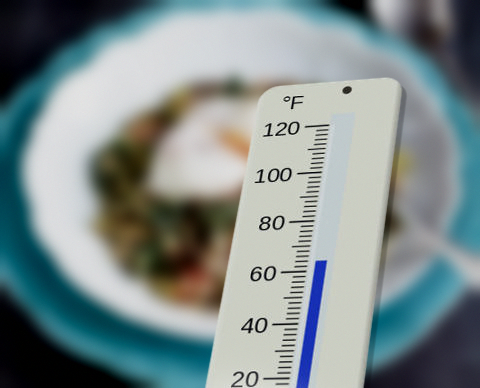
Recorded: value=64 unit=°F
